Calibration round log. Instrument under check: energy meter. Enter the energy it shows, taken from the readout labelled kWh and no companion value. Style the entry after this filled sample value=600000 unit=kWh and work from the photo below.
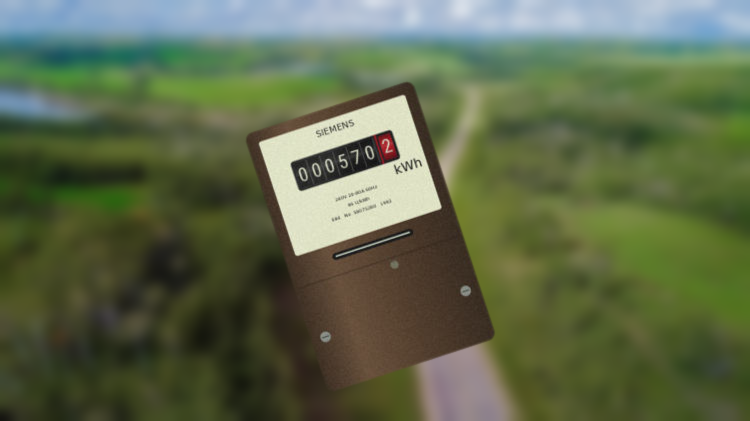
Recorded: value=570.2 unit=kWh
